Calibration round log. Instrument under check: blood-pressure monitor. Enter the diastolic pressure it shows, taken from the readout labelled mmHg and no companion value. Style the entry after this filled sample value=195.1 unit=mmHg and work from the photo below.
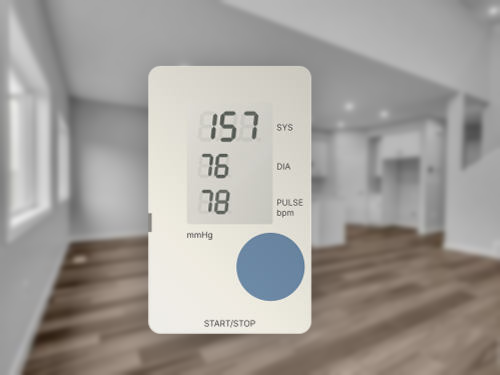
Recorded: value=76 unit=mmHg
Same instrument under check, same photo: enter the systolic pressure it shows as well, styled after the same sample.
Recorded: value=157 unit=mmHg
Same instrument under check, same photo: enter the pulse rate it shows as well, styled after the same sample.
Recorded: value=78 unit=bpm
